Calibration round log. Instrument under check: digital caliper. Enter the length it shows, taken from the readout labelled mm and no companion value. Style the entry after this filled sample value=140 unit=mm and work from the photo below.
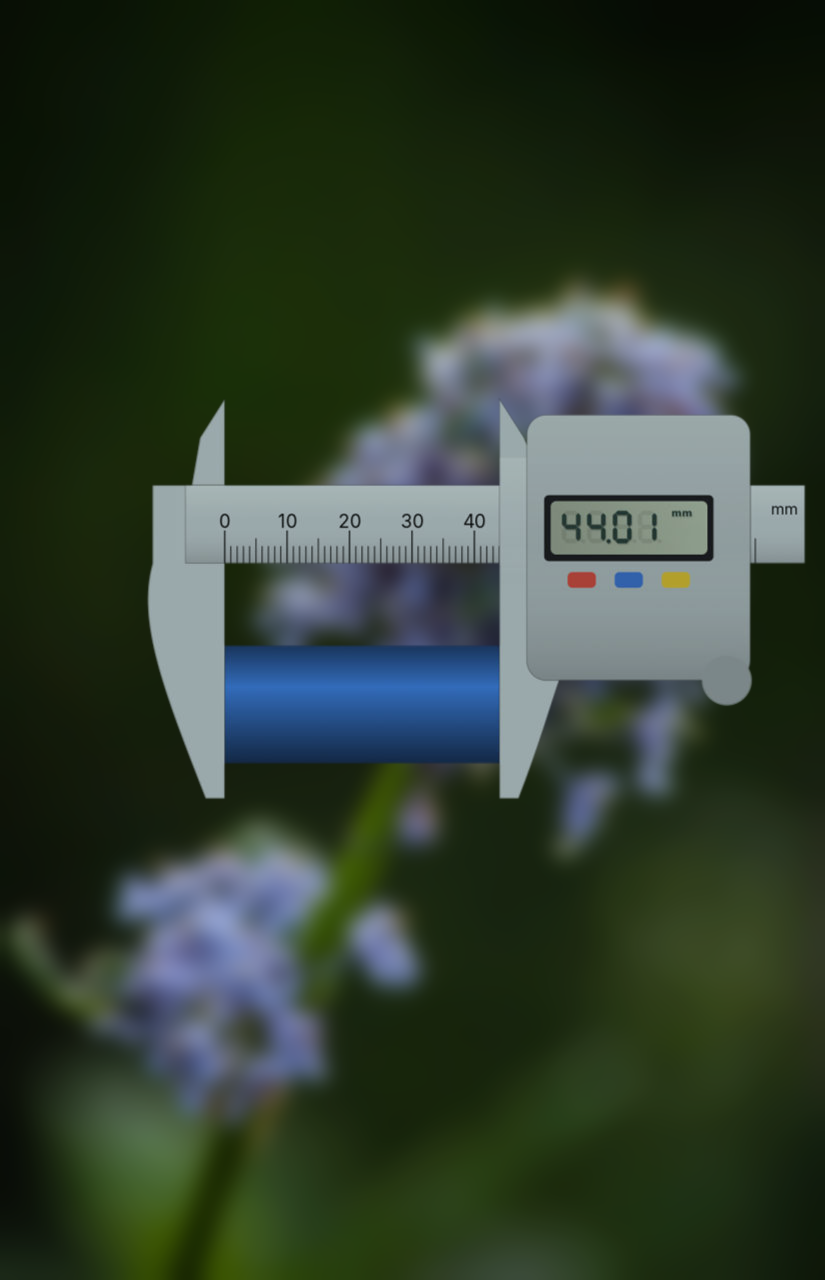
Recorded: value=44.01 unit=mm
